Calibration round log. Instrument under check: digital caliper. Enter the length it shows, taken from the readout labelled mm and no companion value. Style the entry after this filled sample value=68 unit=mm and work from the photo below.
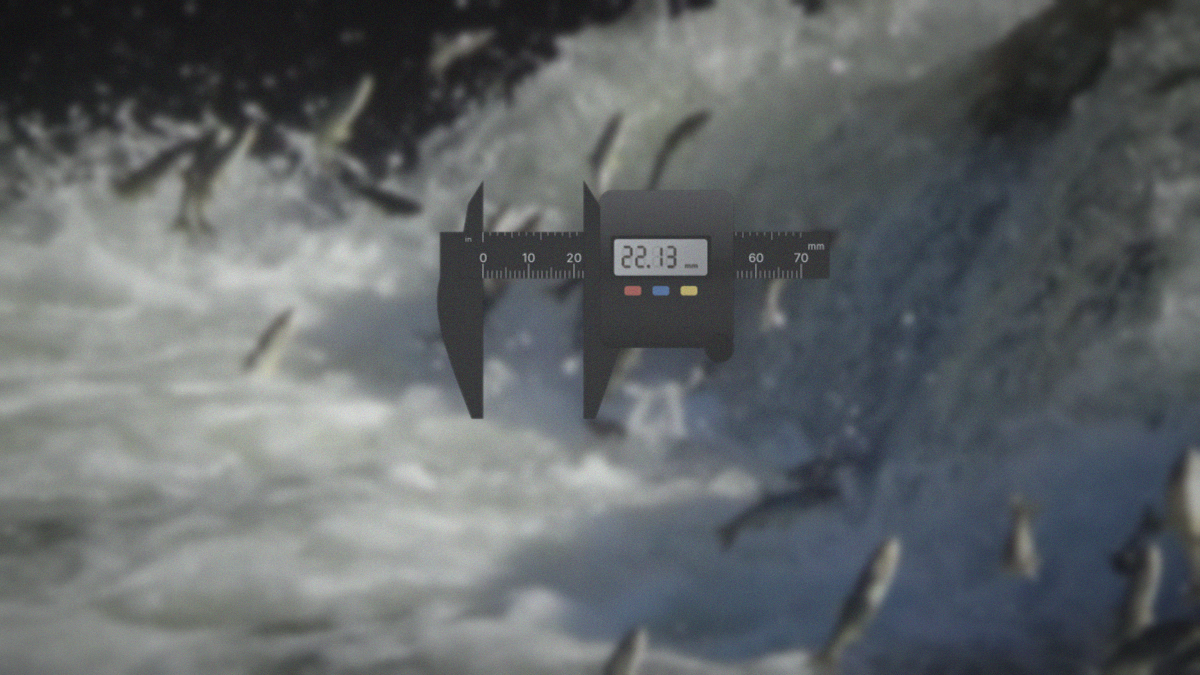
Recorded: value=22.13 unit=mm
